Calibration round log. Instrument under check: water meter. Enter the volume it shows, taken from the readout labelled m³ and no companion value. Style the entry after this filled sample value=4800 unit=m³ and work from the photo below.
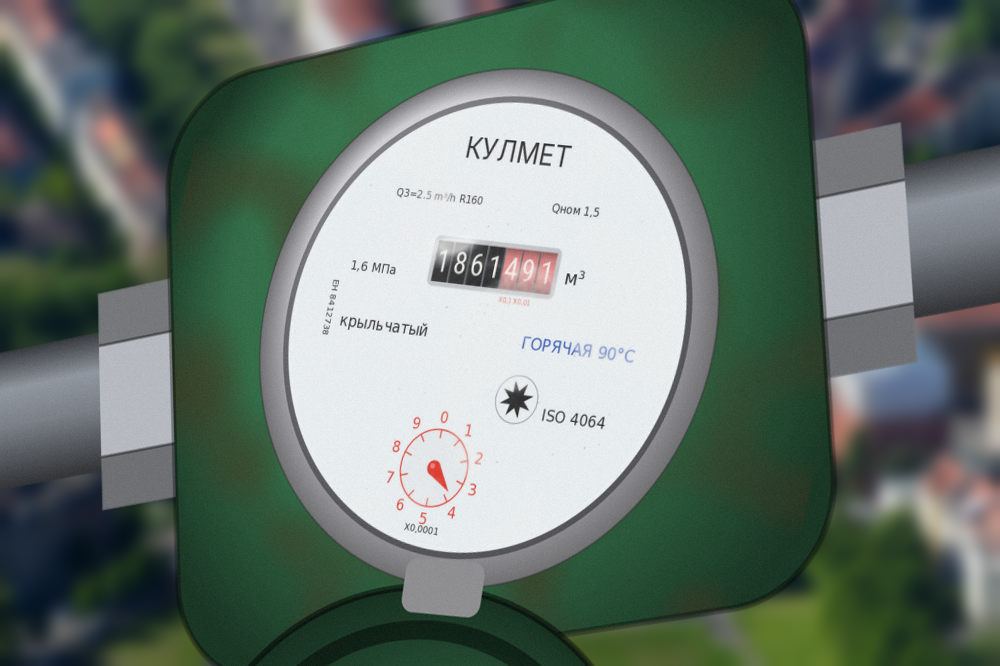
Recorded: value=1861.4913 unit=m³
